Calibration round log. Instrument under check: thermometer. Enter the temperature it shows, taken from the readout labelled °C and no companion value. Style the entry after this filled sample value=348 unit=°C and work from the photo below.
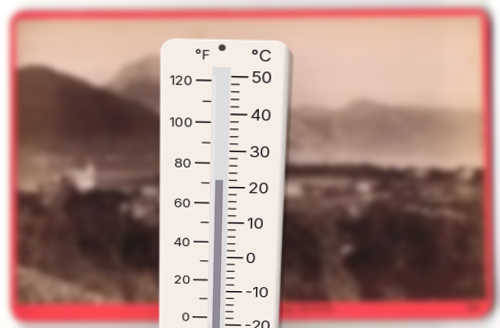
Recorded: value=22 unit=°C
